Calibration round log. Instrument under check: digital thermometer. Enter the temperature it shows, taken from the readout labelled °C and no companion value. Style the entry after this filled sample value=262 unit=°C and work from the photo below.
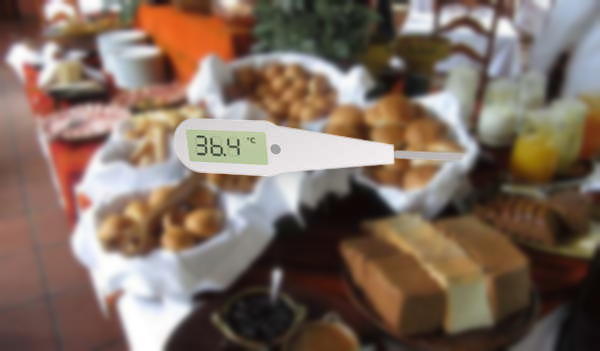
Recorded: value=36.4 unit=°C
